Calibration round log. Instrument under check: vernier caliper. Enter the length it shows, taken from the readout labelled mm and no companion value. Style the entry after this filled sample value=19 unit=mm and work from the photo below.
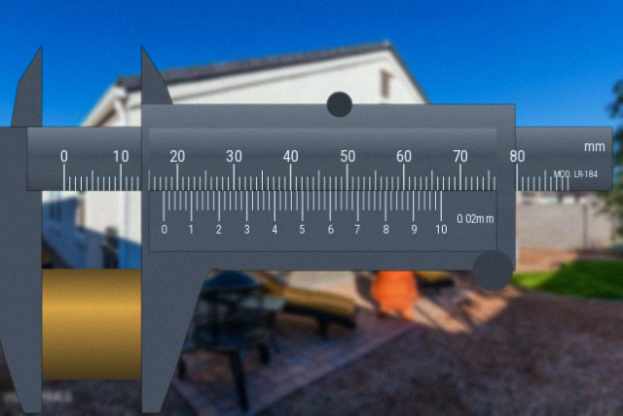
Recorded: value=17.6 unit=mm
